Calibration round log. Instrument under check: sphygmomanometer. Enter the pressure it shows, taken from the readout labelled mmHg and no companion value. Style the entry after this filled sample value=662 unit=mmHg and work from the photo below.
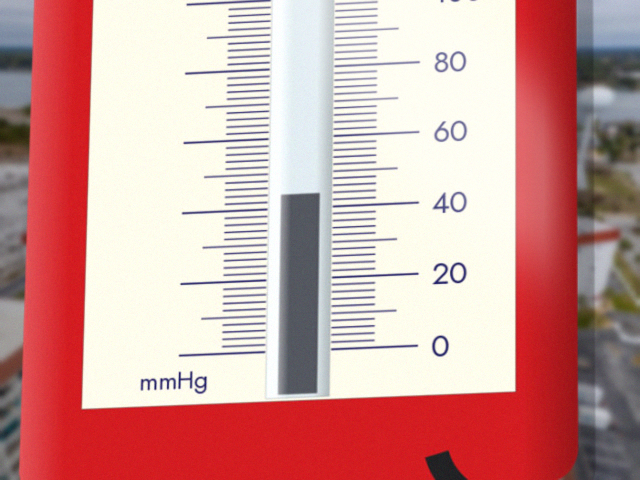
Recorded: value=44 unit=mmHg
